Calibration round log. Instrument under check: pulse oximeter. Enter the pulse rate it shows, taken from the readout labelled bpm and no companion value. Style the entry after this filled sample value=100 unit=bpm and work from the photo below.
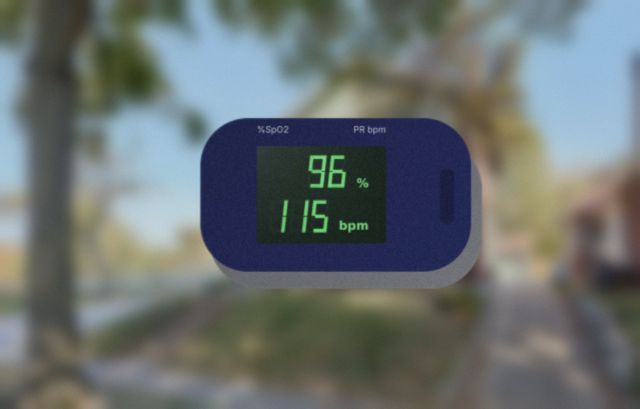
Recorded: value=115 unit=bpm
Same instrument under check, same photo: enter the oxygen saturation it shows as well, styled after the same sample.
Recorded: value=96 unit=%
